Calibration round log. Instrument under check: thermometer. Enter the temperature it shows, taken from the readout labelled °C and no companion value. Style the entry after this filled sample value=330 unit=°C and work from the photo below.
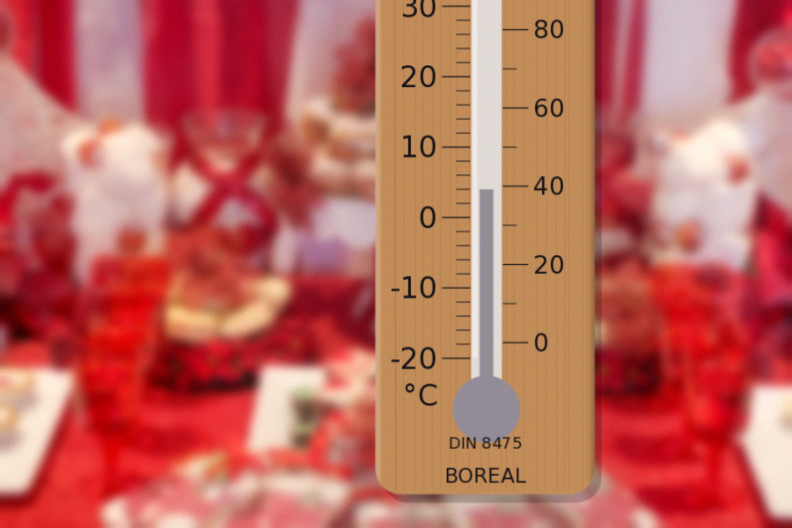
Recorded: value=4 unit=°C
